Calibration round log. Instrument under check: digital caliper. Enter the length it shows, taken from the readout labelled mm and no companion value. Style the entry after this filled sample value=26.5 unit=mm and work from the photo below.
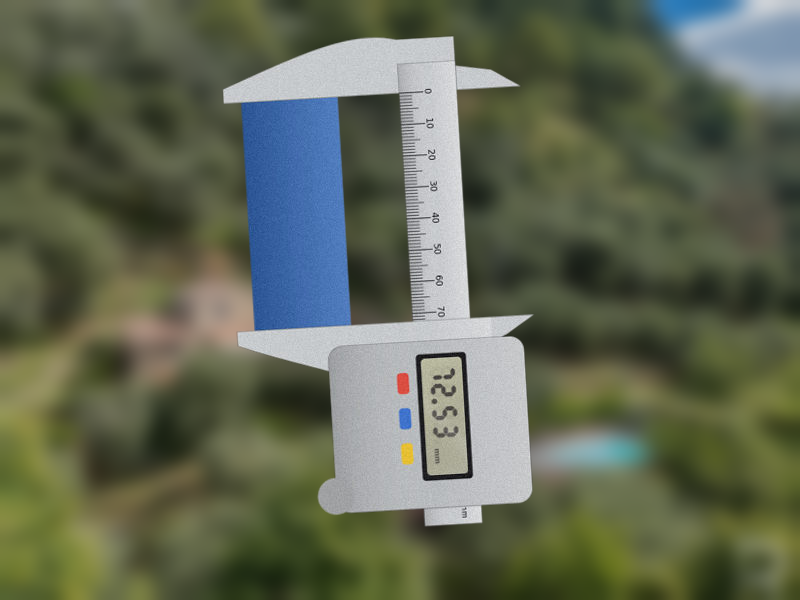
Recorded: value=72.53 unit=mm
